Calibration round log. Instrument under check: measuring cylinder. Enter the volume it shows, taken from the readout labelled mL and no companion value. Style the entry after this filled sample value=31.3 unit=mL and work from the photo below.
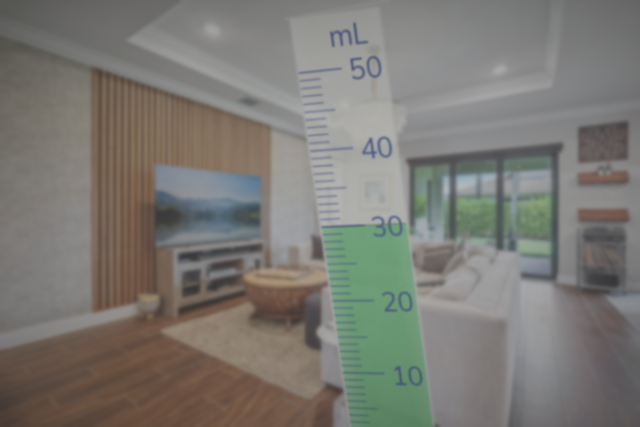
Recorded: value=30 unit=mL
